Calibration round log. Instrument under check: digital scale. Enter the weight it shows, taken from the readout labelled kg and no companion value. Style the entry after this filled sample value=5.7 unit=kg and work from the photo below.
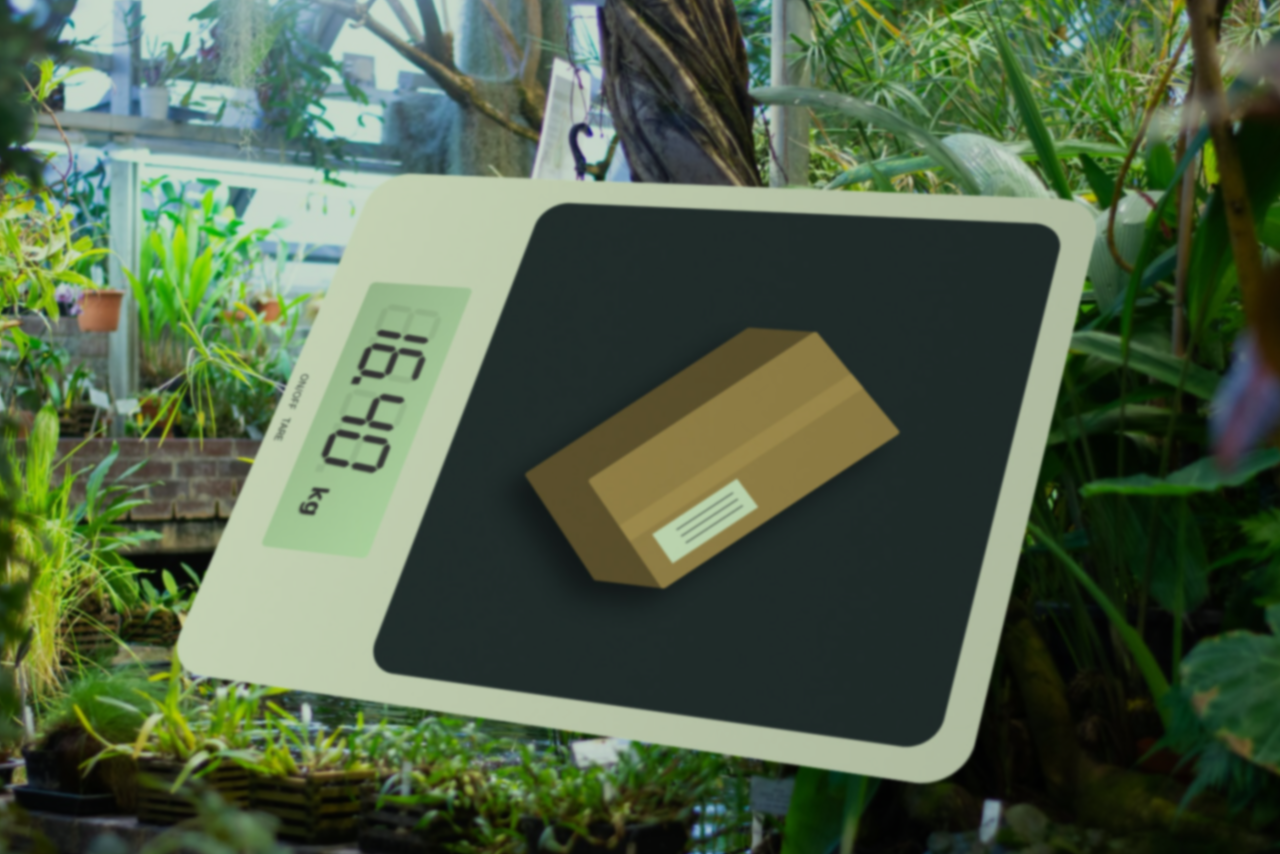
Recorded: value=16.40 unit=kg
